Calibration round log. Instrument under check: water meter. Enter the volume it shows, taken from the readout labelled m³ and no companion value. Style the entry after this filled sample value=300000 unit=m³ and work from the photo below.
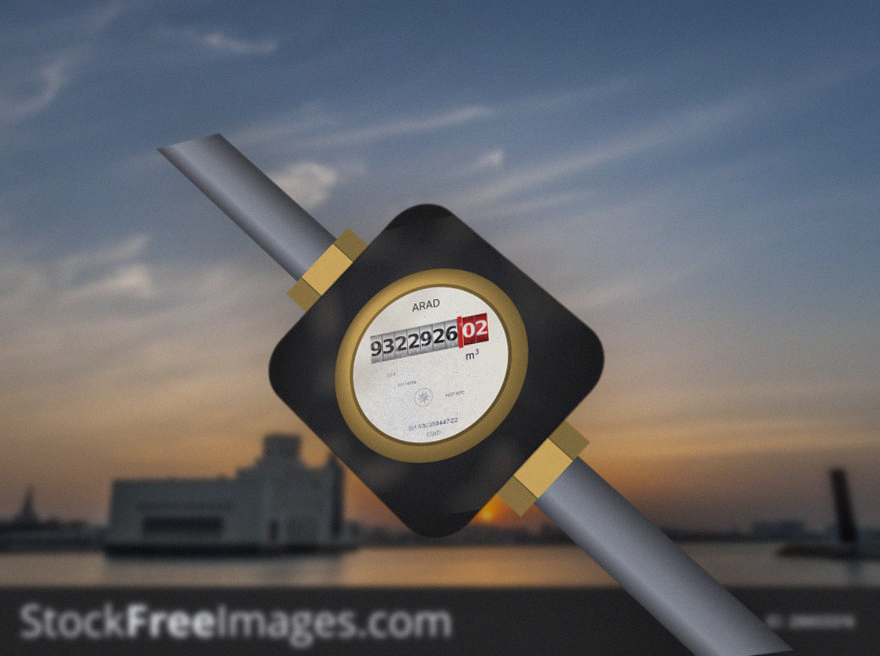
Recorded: value=9322926.02 unit=m³
